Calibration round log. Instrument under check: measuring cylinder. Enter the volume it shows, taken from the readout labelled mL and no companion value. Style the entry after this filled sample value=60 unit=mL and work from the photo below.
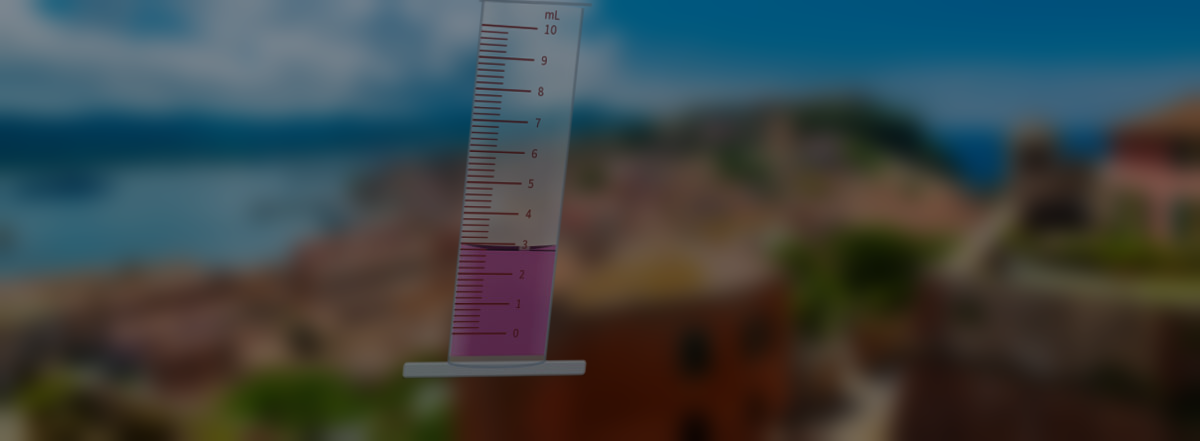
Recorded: value=2.8 unit=mL
